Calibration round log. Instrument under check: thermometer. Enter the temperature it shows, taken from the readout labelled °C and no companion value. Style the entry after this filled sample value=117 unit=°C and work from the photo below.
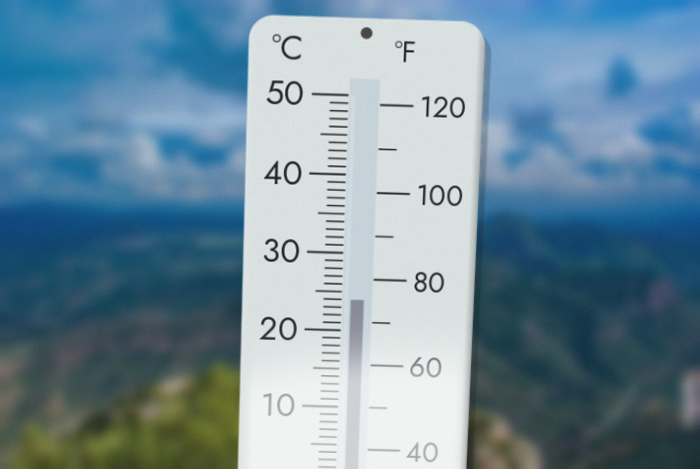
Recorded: value=24 unit=°C
